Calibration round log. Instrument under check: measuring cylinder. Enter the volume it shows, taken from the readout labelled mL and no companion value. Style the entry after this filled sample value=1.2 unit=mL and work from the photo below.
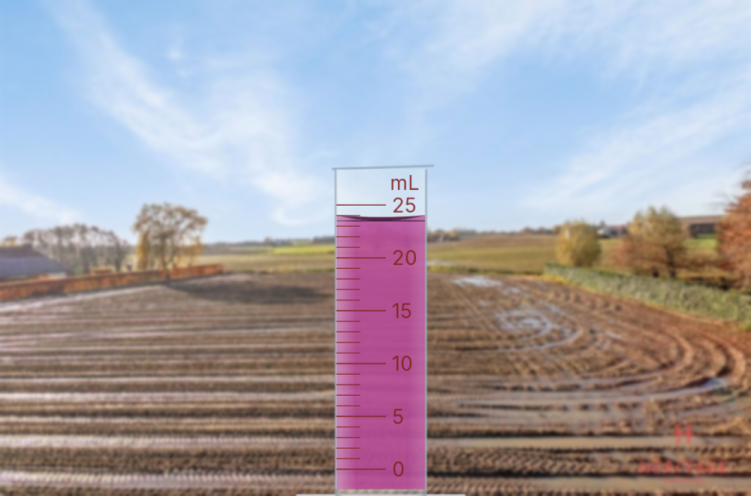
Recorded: value=23.5 unit=mL
